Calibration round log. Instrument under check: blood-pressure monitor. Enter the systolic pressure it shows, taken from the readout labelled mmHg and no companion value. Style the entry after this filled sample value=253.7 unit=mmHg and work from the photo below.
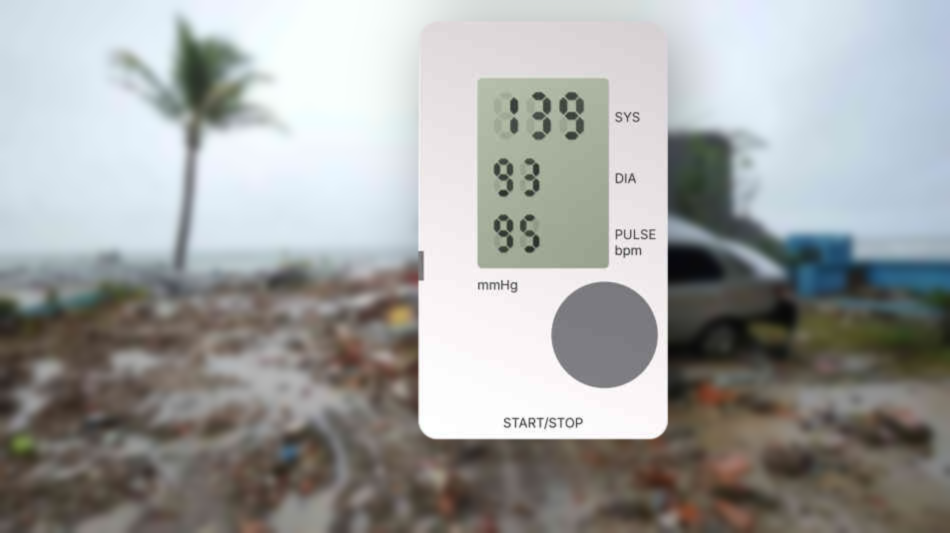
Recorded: value=139 unit=mmHg
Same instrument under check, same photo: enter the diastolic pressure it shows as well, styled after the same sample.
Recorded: value=93 unit=mmHg
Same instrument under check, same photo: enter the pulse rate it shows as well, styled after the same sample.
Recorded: value=95 unit=bpm
